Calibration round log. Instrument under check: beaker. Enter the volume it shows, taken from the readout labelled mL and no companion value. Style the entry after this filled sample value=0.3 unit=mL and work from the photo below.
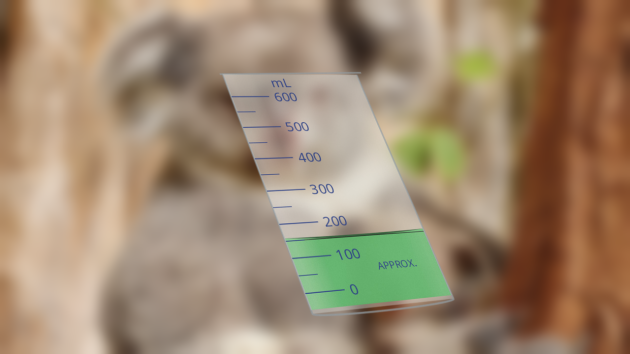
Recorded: value=150 unit=mL
